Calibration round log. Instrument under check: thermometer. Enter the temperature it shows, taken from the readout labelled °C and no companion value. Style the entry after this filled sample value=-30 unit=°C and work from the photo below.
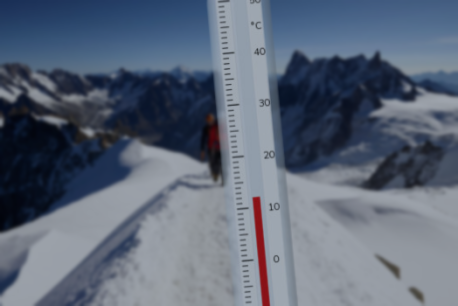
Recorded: value=12 unit=°C
